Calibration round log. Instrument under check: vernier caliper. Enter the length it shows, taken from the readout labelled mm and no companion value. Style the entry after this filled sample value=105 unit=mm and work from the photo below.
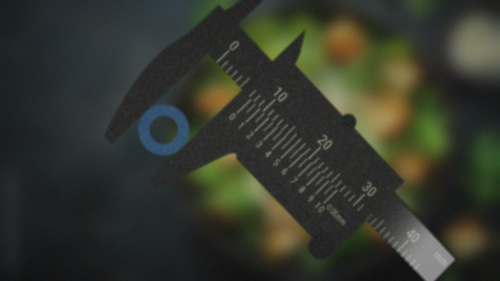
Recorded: value=7.5 unit=mm
